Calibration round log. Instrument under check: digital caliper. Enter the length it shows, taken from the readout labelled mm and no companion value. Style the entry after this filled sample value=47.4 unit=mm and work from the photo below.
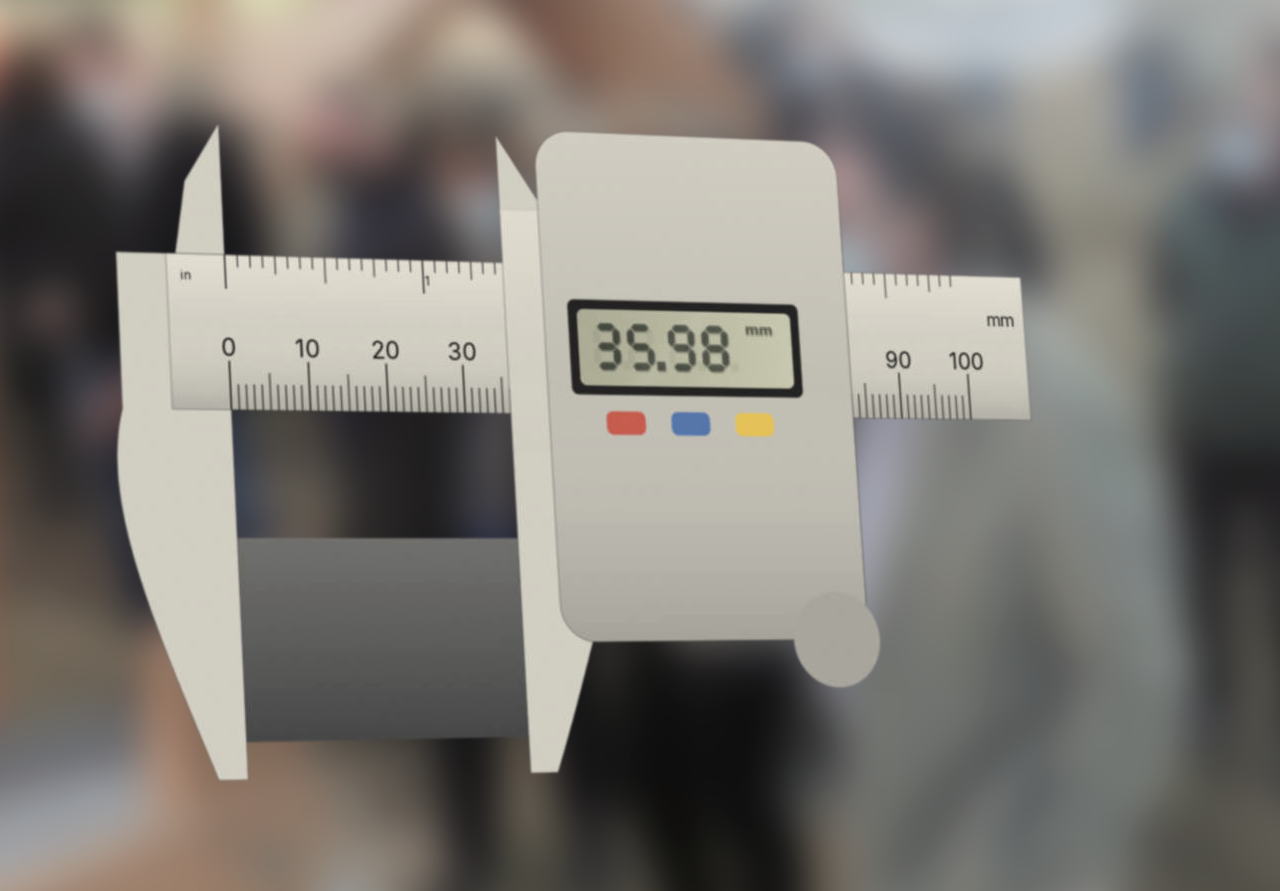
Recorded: value=35.98 unit=mm
